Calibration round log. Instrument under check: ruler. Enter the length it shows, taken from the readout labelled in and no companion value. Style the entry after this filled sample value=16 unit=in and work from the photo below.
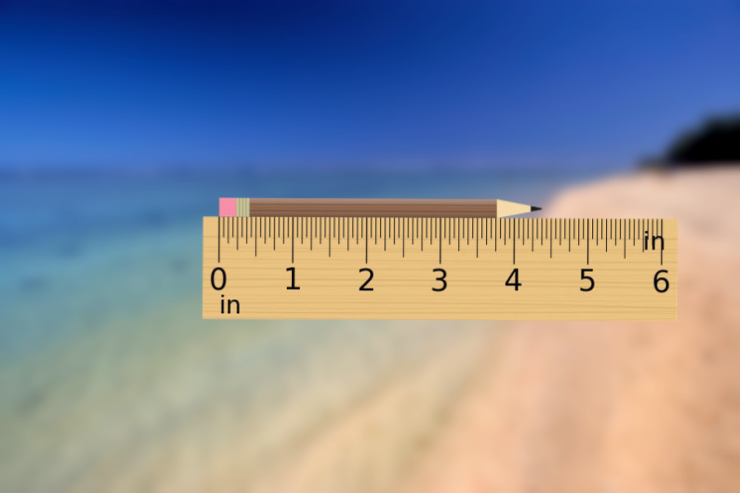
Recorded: value=4.375 unit=in
